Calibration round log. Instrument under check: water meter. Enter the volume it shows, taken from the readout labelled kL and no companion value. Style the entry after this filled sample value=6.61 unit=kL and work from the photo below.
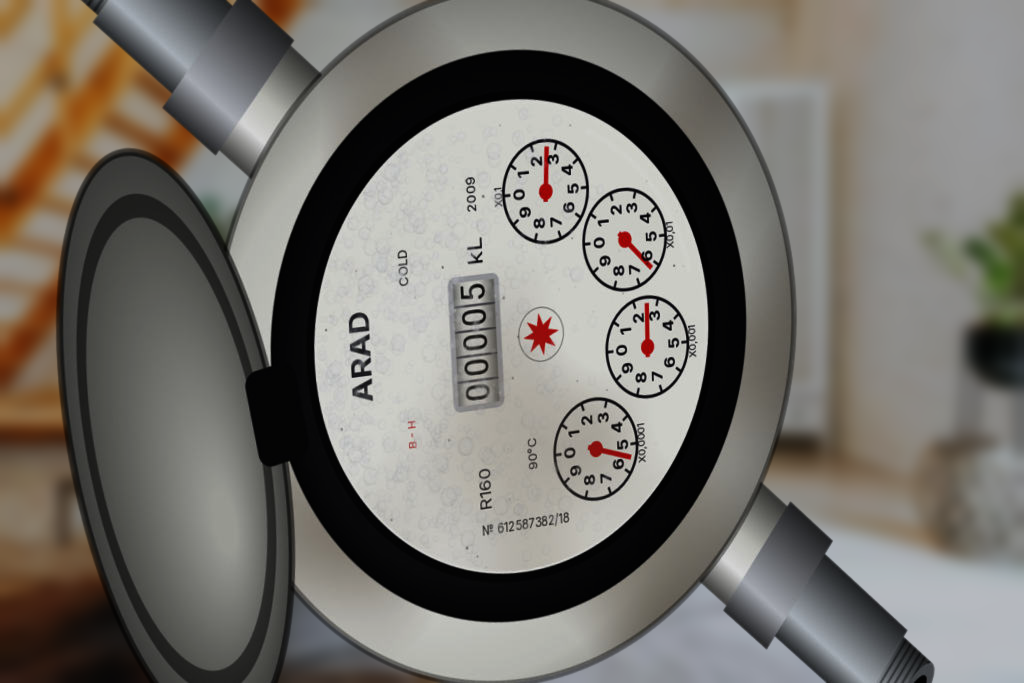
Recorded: value=5.2625 unit=kL
